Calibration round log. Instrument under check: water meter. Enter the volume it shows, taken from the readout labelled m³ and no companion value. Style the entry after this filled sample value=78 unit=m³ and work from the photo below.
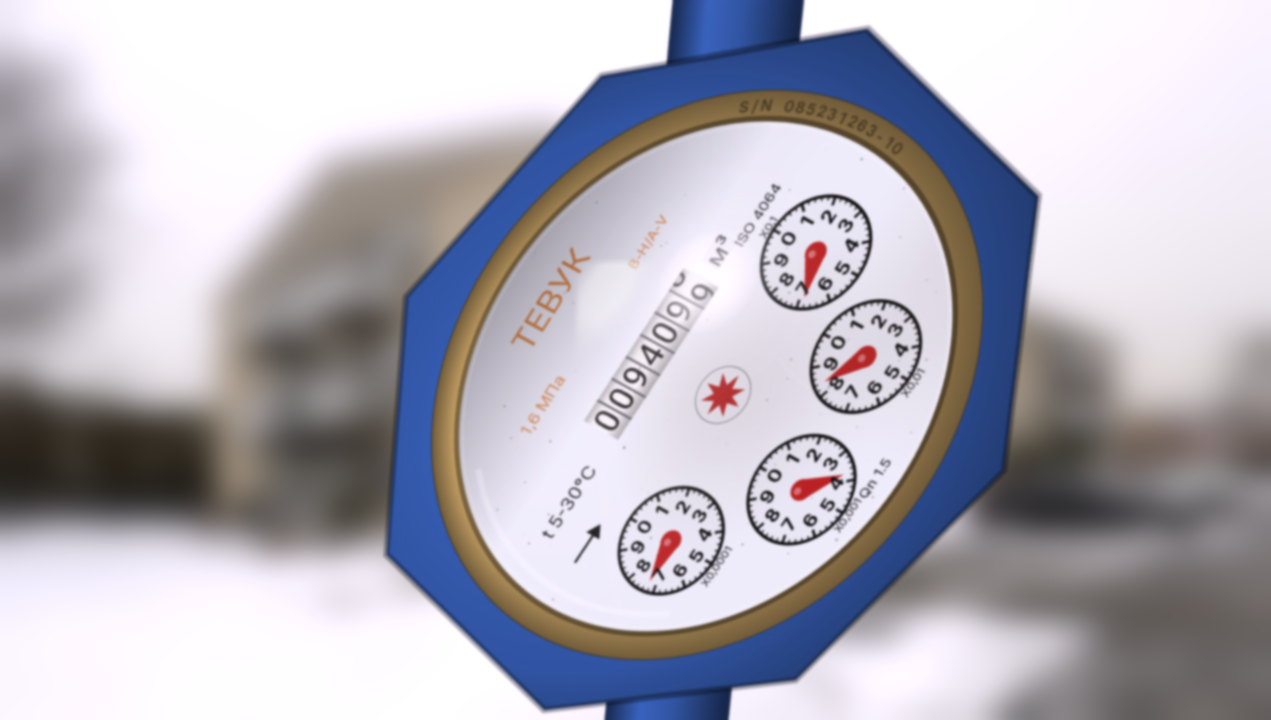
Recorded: value=94098.6837 unit=m³
